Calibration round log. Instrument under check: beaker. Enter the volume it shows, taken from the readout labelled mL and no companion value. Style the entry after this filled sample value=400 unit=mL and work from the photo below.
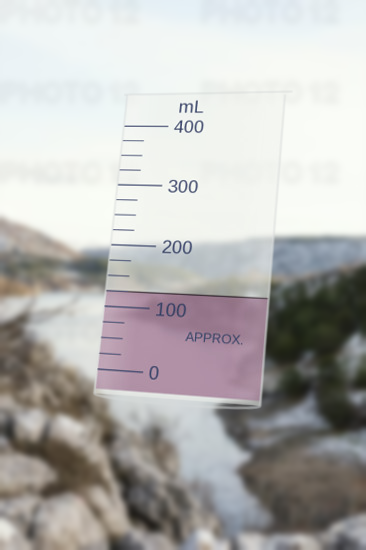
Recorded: value=125 unit=mL
